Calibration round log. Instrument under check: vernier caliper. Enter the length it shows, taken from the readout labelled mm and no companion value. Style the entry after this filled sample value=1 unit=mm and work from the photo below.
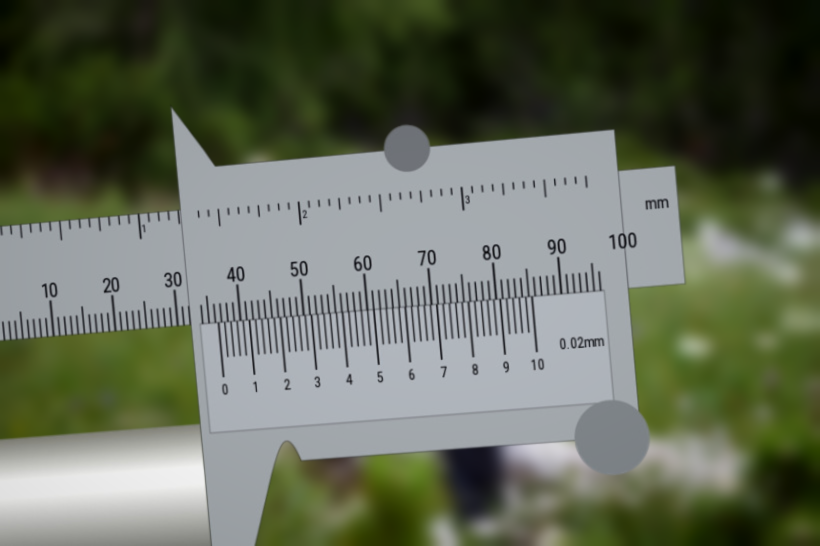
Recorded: value=36.5 unit=mm
